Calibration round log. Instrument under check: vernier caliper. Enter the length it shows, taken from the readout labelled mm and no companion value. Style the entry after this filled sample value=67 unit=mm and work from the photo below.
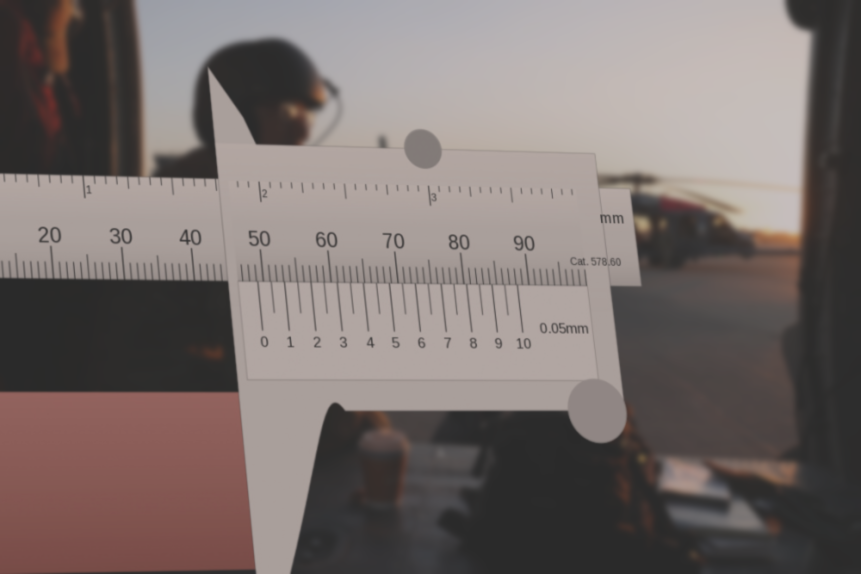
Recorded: value=49.2 unit=mm
